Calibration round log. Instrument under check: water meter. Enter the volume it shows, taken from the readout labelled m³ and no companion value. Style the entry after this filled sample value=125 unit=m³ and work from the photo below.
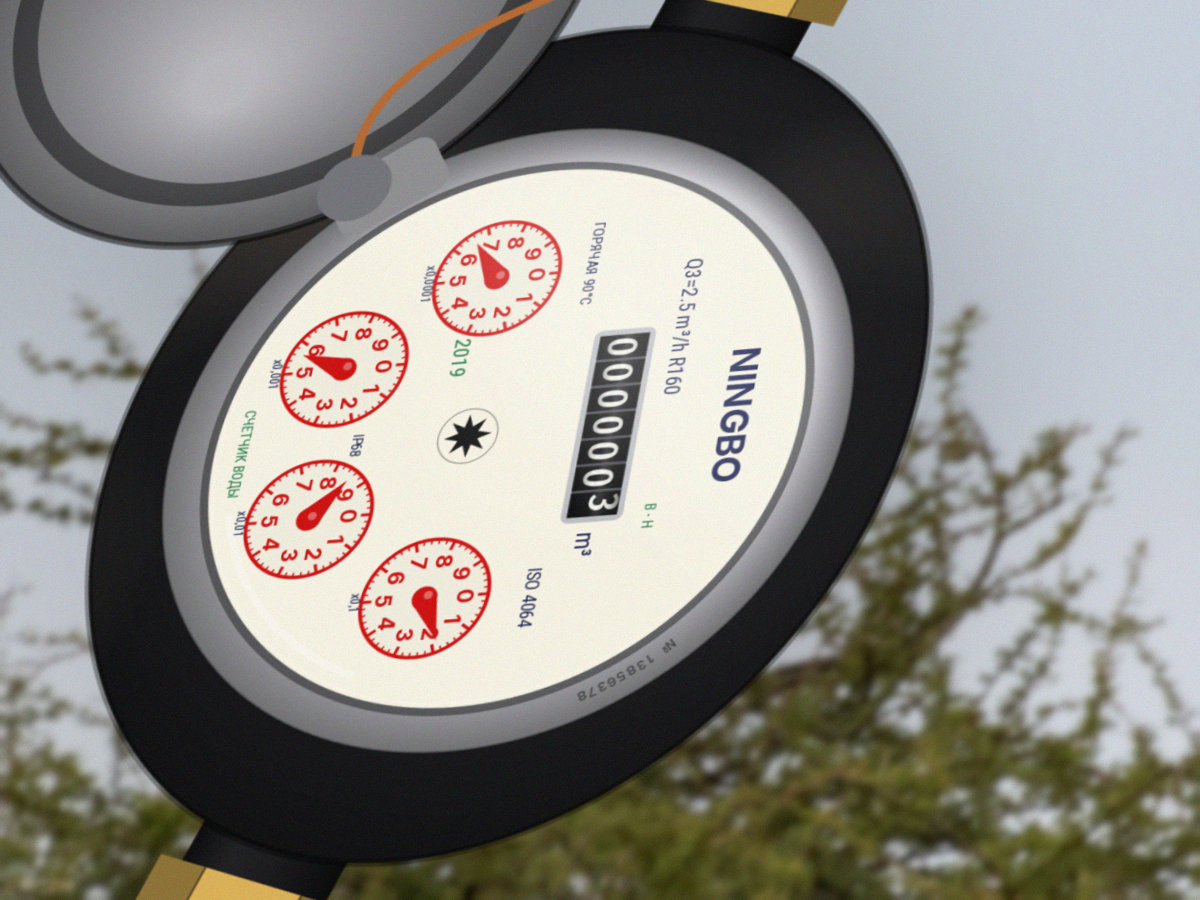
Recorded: value=3.1856 unit=m³
